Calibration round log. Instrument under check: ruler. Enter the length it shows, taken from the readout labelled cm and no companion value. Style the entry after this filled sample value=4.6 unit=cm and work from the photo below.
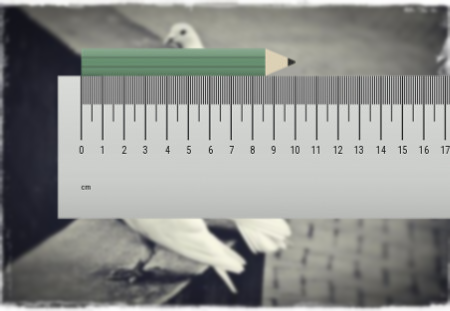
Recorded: value=10 unit=cm
